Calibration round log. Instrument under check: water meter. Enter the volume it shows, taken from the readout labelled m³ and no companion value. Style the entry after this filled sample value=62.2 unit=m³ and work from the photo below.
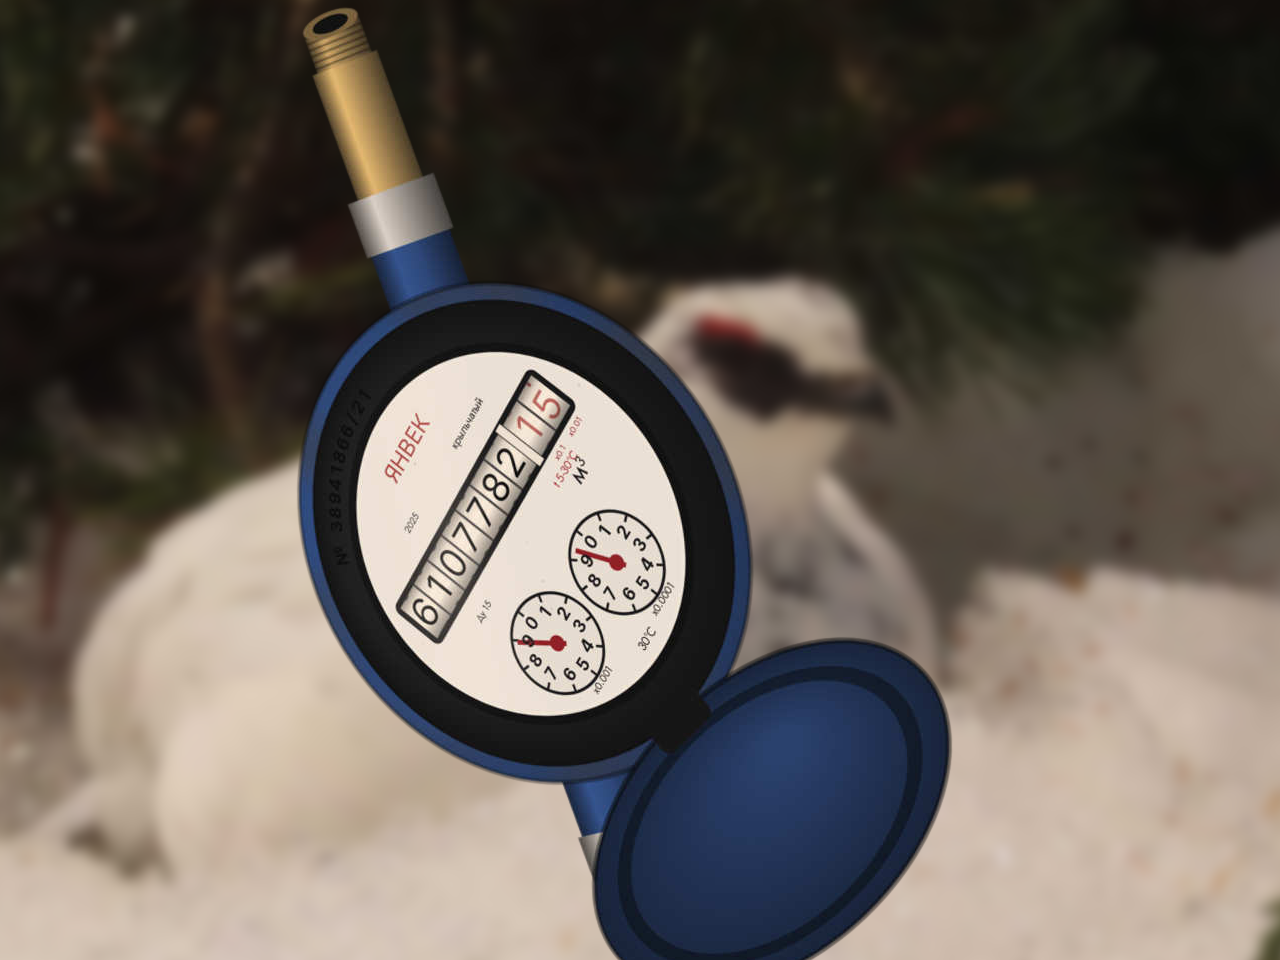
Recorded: value=6107782.1489 unit=m³
